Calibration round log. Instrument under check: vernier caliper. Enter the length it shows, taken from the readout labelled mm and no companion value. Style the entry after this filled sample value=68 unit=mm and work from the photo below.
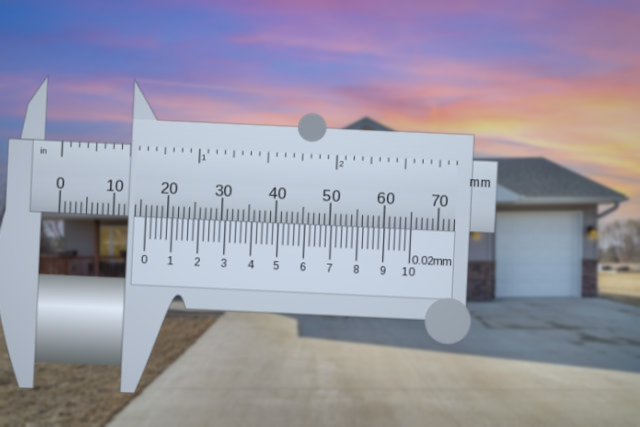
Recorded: value=16.0 unit=mm
